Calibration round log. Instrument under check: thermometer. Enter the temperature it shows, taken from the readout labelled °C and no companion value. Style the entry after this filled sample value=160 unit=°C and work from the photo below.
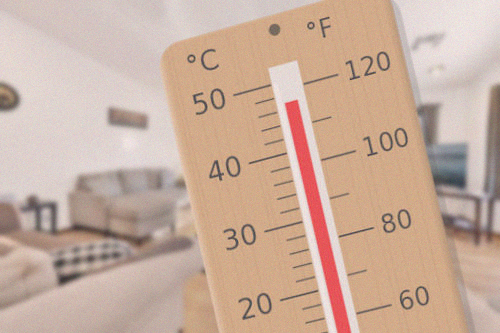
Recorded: value=47 unit=°C
